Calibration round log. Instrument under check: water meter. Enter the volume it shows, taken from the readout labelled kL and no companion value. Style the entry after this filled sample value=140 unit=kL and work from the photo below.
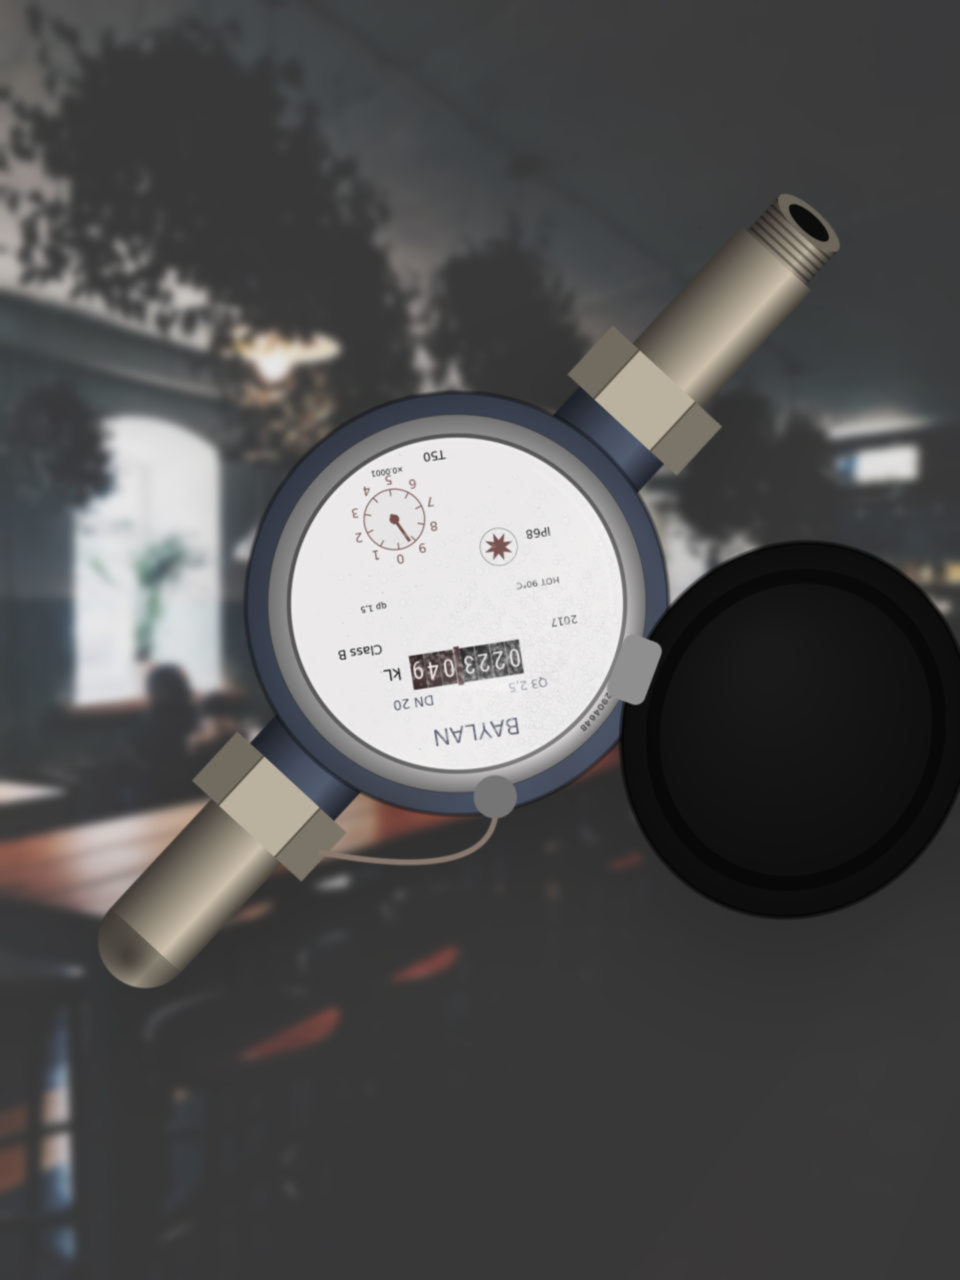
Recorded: value=223.0489 unit=kL
